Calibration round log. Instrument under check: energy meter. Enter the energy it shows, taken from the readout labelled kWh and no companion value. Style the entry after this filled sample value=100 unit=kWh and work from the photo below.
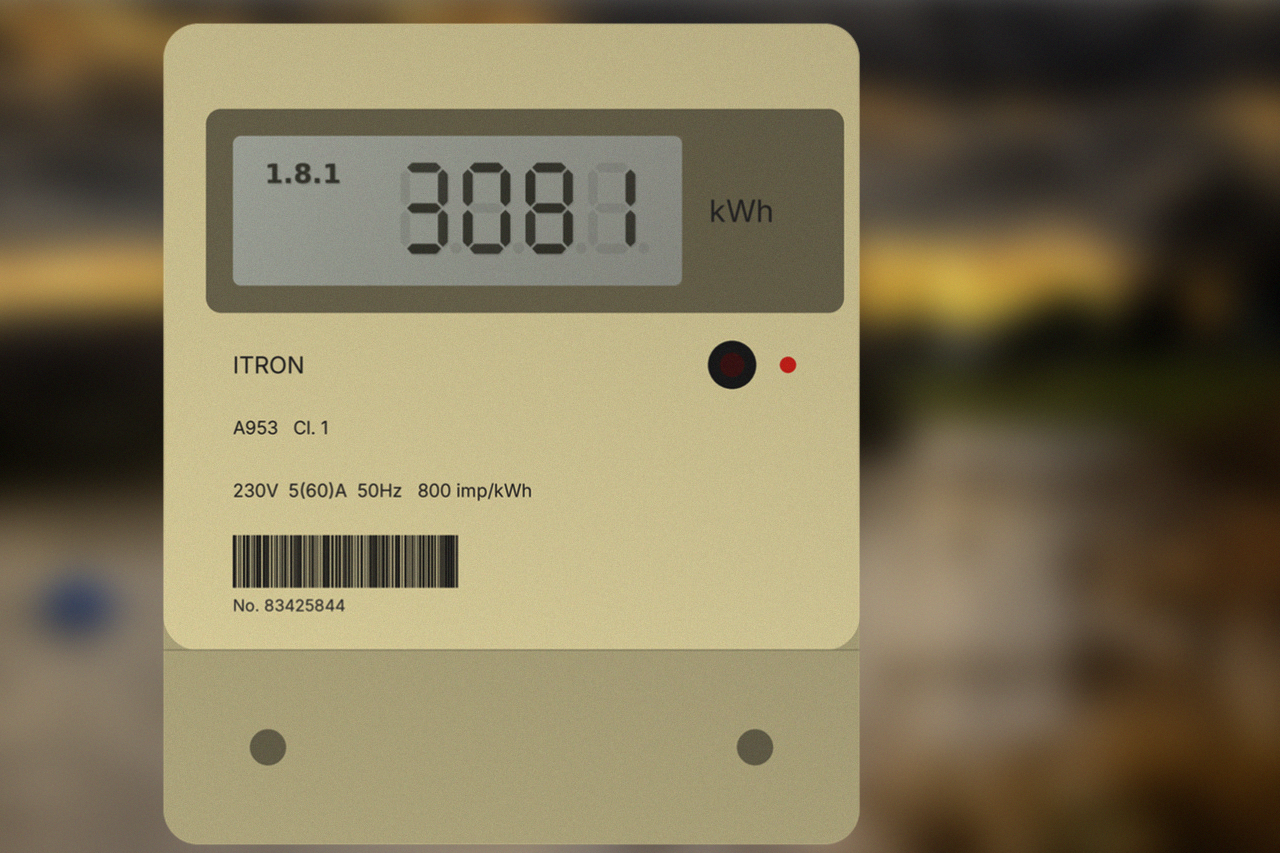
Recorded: value=3081 unit=kWh
